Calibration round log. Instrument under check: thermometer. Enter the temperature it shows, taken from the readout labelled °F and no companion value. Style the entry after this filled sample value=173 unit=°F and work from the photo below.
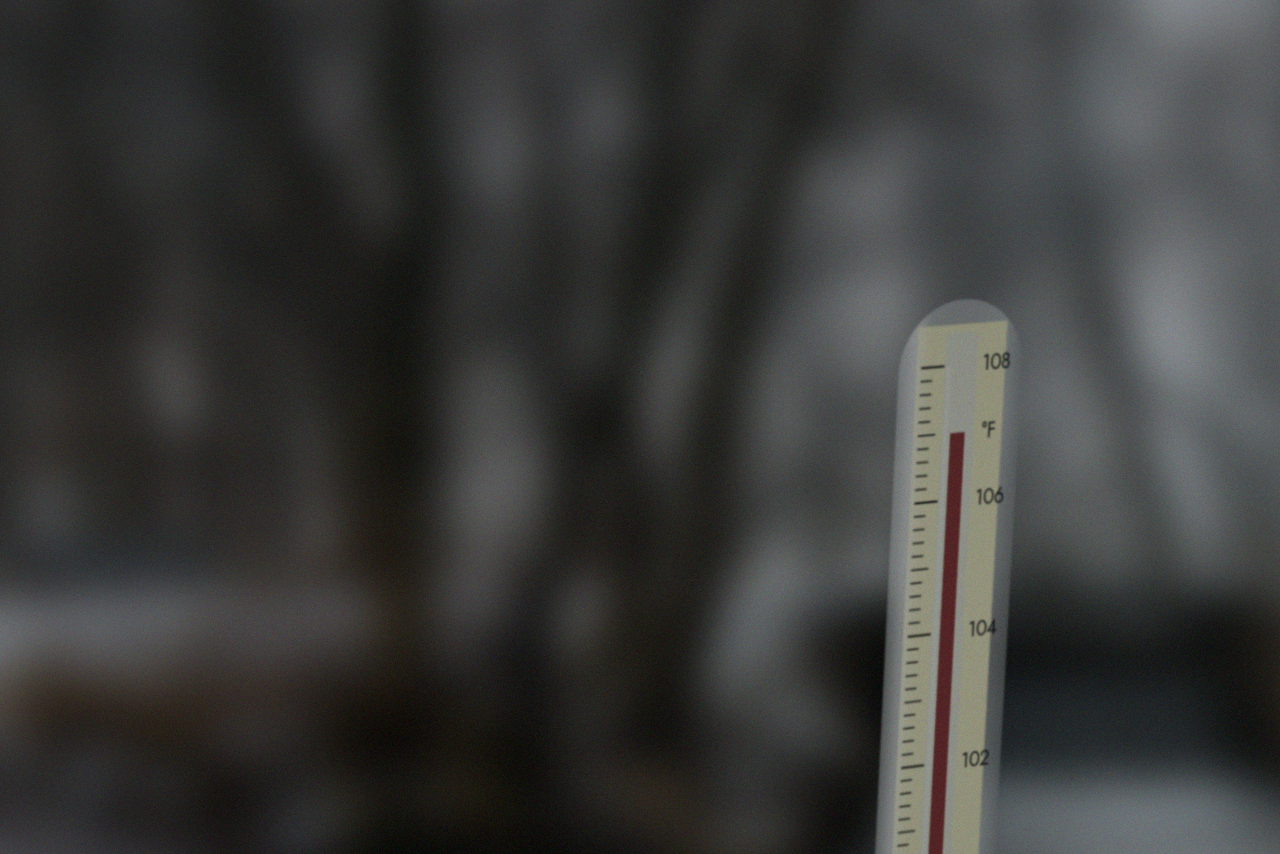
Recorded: value=107 unit=°F
